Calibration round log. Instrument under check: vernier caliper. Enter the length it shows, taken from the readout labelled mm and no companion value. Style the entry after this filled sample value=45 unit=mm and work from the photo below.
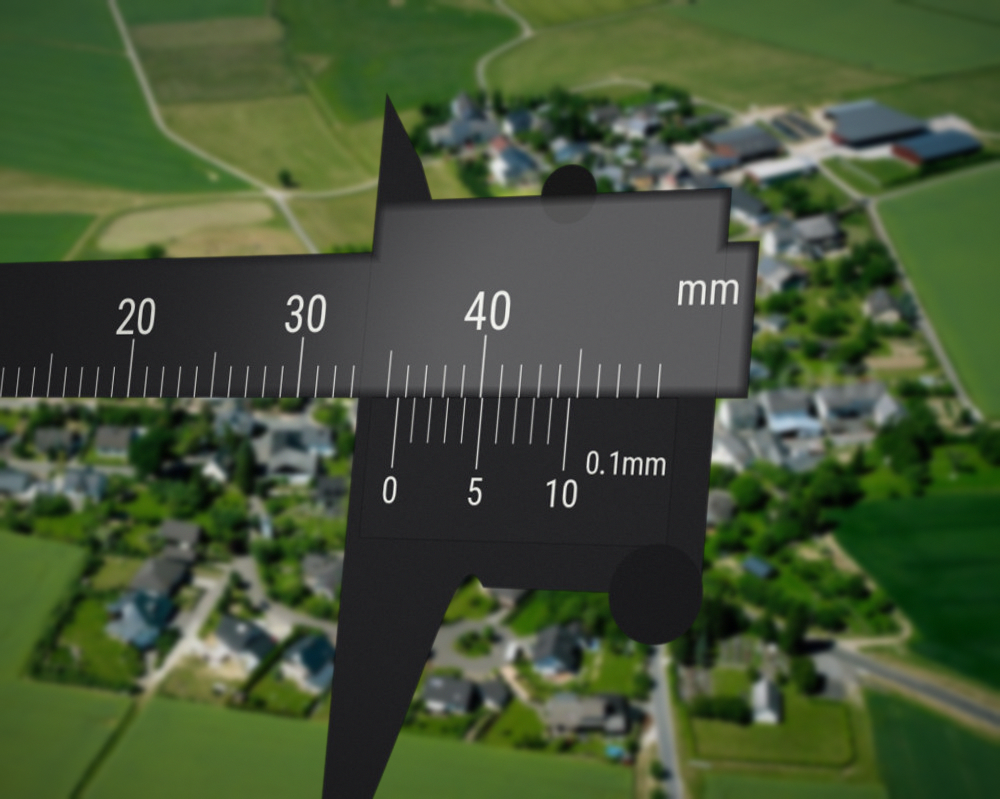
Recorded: value=35.6 unit=mm
